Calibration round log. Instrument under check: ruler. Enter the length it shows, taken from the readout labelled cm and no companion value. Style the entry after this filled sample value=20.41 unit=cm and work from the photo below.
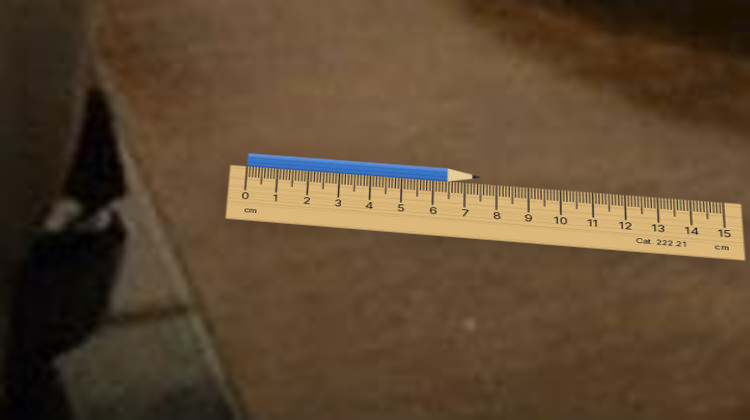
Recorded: value=7.5 unit=cm
